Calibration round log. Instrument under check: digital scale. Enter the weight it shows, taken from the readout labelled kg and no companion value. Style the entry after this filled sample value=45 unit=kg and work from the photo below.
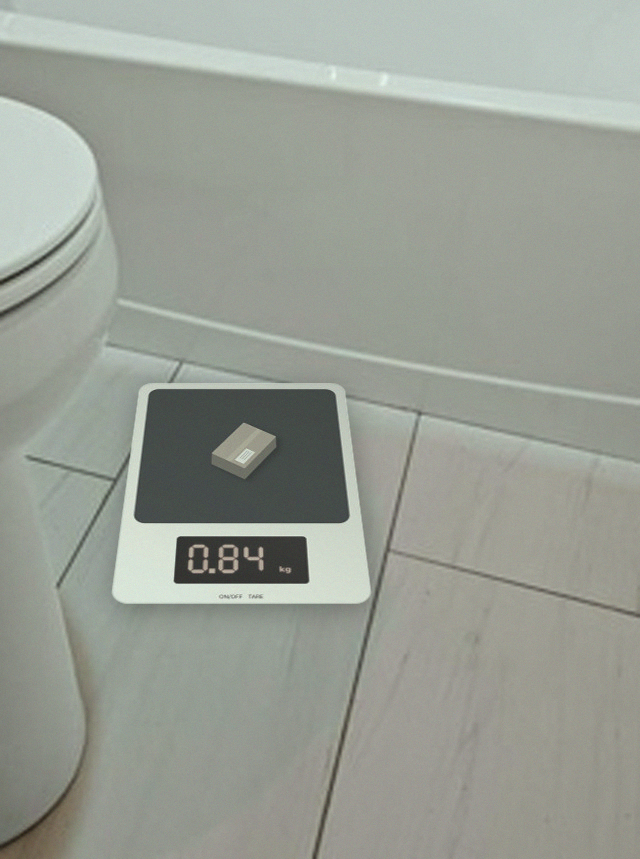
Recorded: value=0.84 unit=kg
